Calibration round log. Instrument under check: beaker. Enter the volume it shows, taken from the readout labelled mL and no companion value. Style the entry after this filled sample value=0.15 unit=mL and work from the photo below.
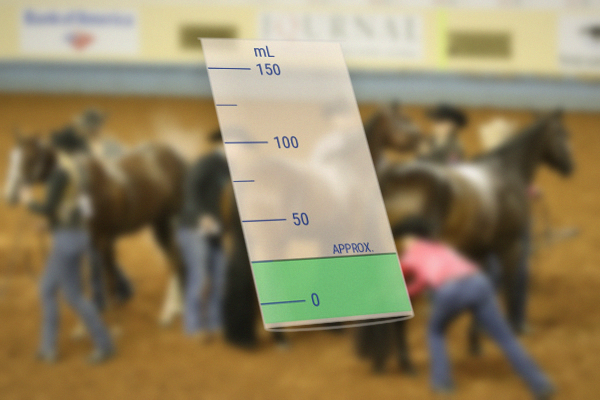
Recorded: value=25 unit=mL
